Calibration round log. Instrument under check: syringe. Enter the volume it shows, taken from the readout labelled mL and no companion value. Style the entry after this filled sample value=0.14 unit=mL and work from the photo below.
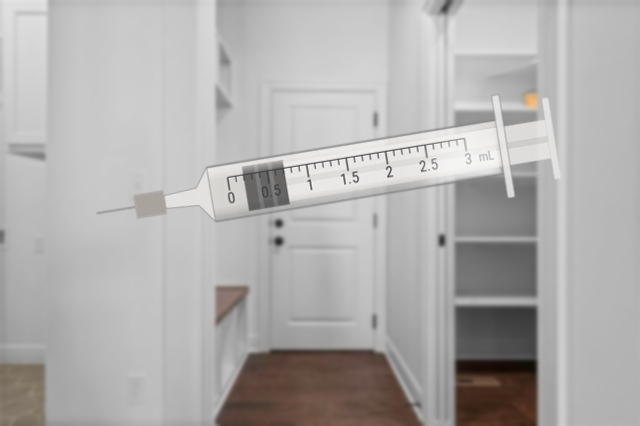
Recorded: value=0.2 unit=mL
